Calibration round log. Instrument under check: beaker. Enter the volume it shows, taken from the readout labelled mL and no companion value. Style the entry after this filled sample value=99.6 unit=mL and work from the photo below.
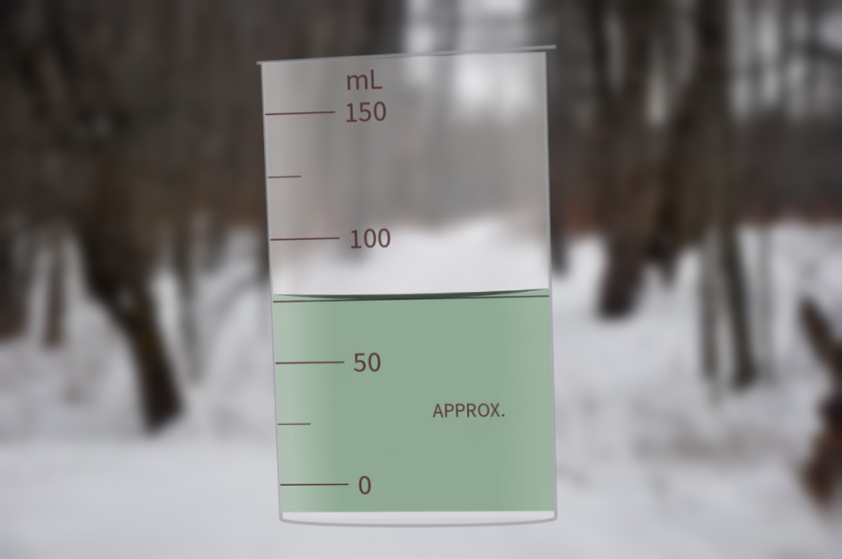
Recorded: value=75 unit=mL
